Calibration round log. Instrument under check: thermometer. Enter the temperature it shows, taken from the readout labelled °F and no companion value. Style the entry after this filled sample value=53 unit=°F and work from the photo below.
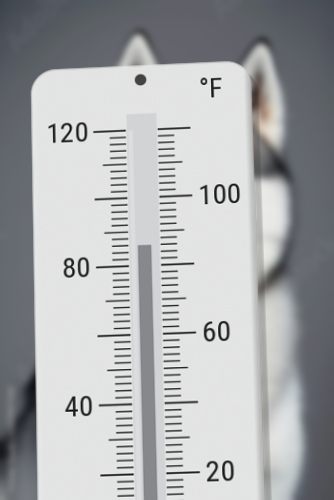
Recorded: value=86 unit=°F
